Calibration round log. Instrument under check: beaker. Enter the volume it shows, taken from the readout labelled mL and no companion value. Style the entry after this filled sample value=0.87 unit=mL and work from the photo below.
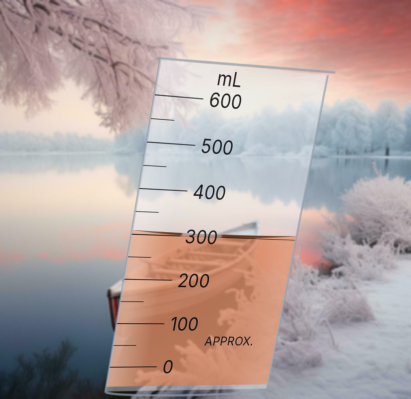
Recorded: value=300 unit=mL
